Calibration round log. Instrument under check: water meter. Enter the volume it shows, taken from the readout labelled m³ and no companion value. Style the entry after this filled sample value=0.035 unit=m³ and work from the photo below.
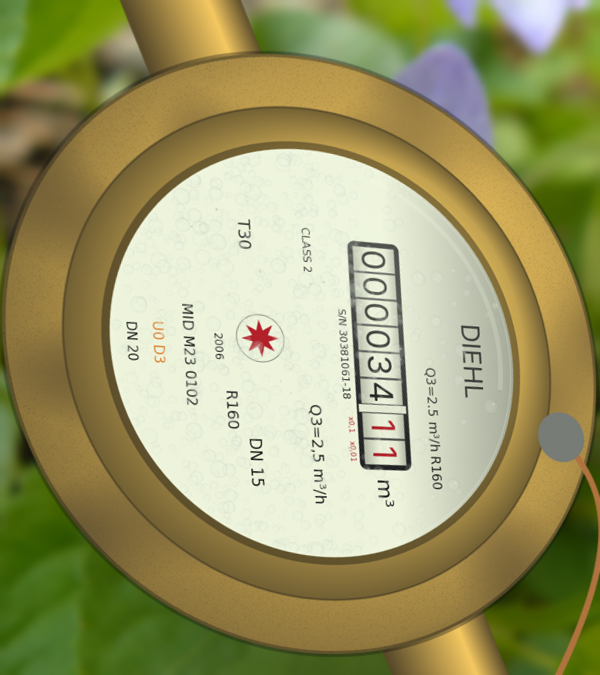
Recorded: value=34.11 unit=m³
